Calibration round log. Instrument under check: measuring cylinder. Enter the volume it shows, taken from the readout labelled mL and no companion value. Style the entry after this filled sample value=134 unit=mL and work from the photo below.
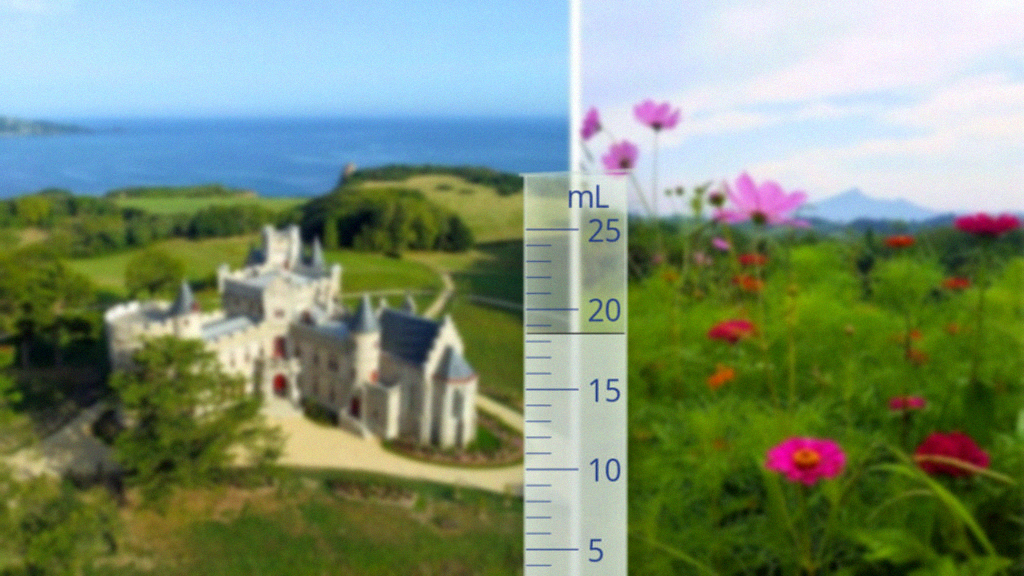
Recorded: value=18.5 unit=mL
